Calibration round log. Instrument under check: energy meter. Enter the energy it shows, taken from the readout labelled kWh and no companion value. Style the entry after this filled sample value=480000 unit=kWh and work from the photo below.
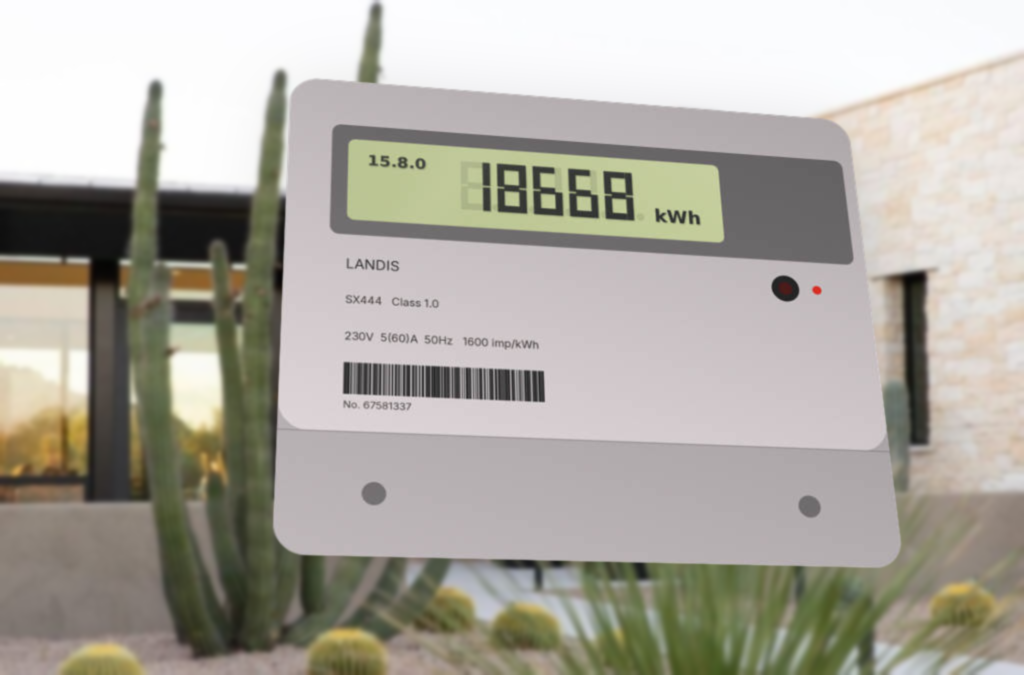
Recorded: value=18668 unit=kWh
